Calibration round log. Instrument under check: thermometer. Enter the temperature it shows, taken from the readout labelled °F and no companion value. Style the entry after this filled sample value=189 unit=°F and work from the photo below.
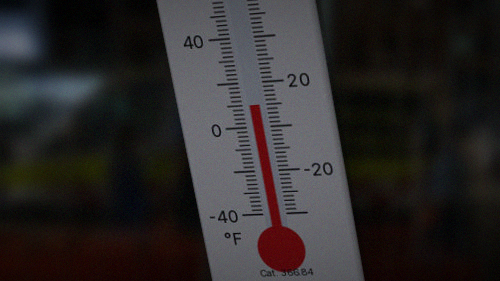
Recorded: value=10 unit=°F
